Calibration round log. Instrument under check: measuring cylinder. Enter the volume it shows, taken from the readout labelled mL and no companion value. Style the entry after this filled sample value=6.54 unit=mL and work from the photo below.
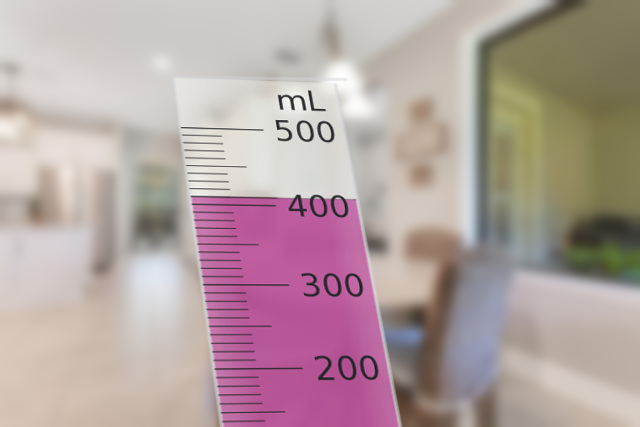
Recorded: value=410 unit=mL
